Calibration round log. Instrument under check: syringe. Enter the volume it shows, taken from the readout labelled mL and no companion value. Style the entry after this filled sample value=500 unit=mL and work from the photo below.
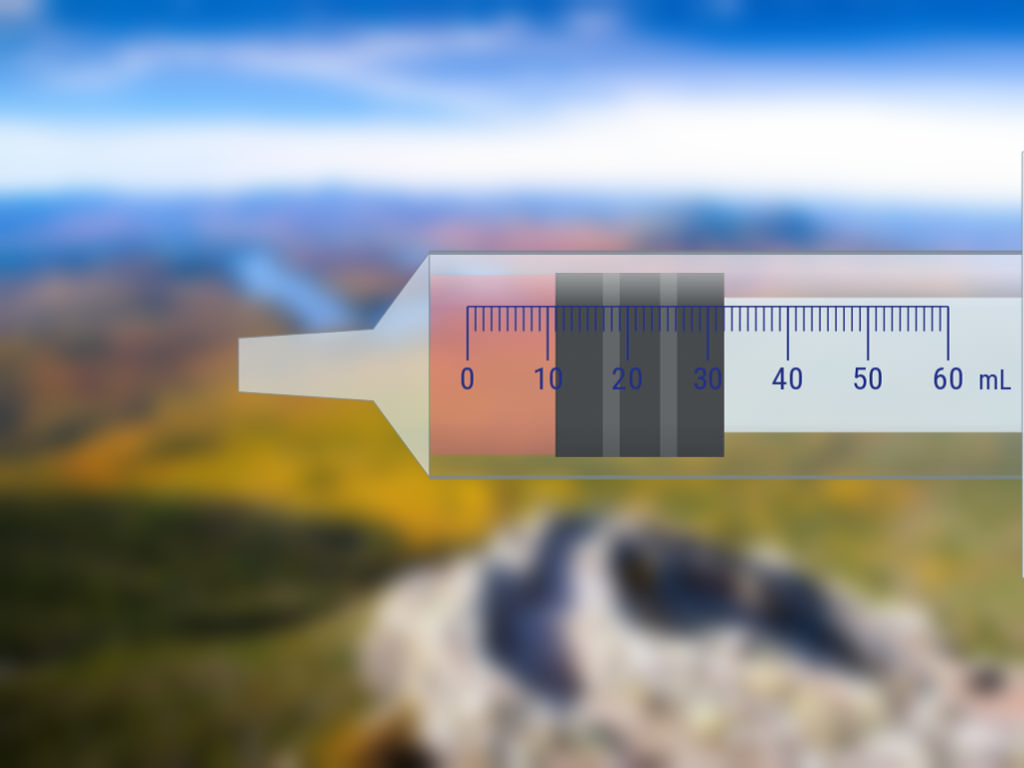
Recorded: value=11 unit=mL
